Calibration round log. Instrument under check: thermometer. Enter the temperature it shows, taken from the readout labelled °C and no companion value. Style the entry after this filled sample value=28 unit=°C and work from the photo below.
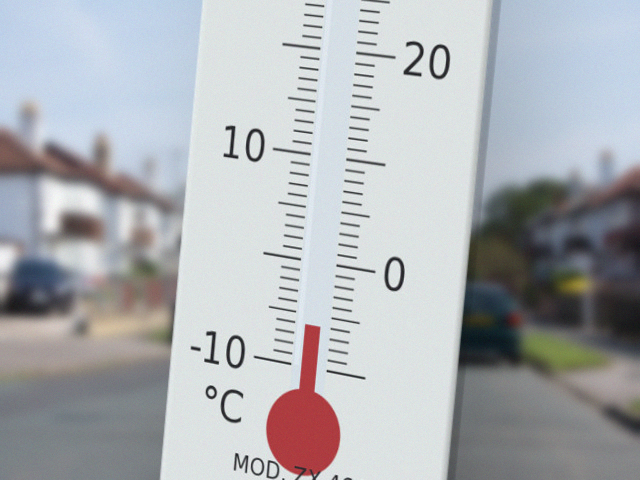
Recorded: value=-6 unit=°C
